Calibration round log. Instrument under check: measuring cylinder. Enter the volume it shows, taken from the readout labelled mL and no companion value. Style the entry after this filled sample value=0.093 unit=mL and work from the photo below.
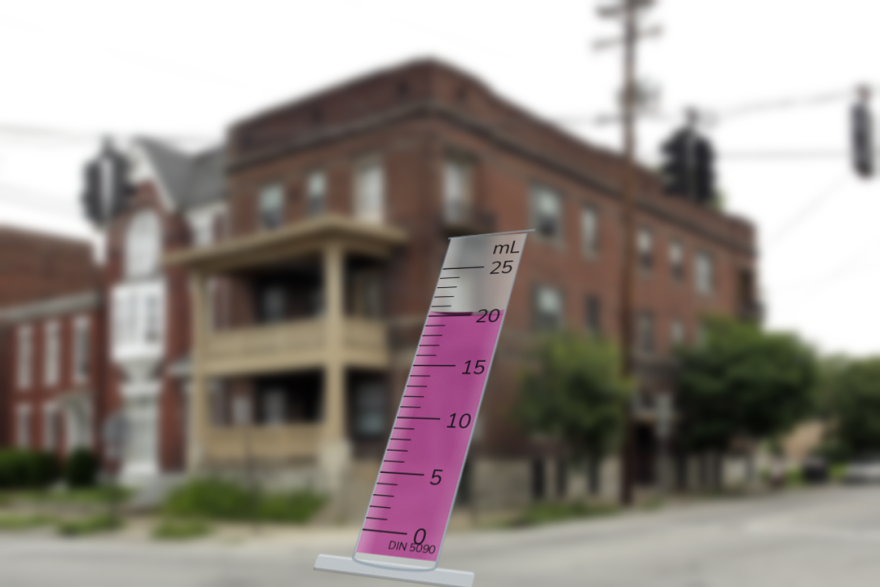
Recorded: value=20 unit=mL
